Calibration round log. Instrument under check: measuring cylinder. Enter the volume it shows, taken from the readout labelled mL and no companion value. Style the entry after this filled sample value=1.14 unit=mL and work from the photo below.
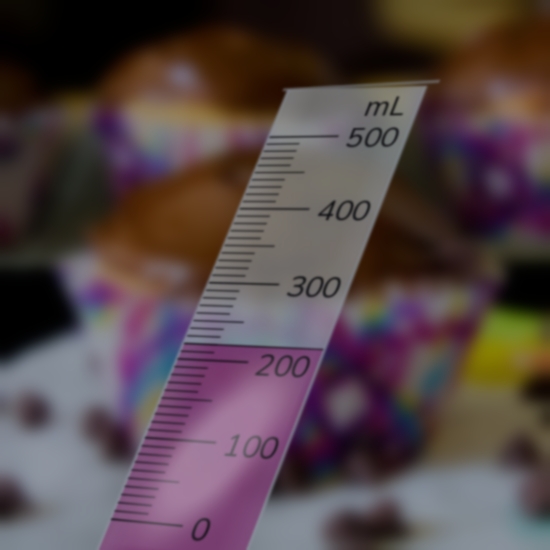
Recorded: value=220 unit=mL
